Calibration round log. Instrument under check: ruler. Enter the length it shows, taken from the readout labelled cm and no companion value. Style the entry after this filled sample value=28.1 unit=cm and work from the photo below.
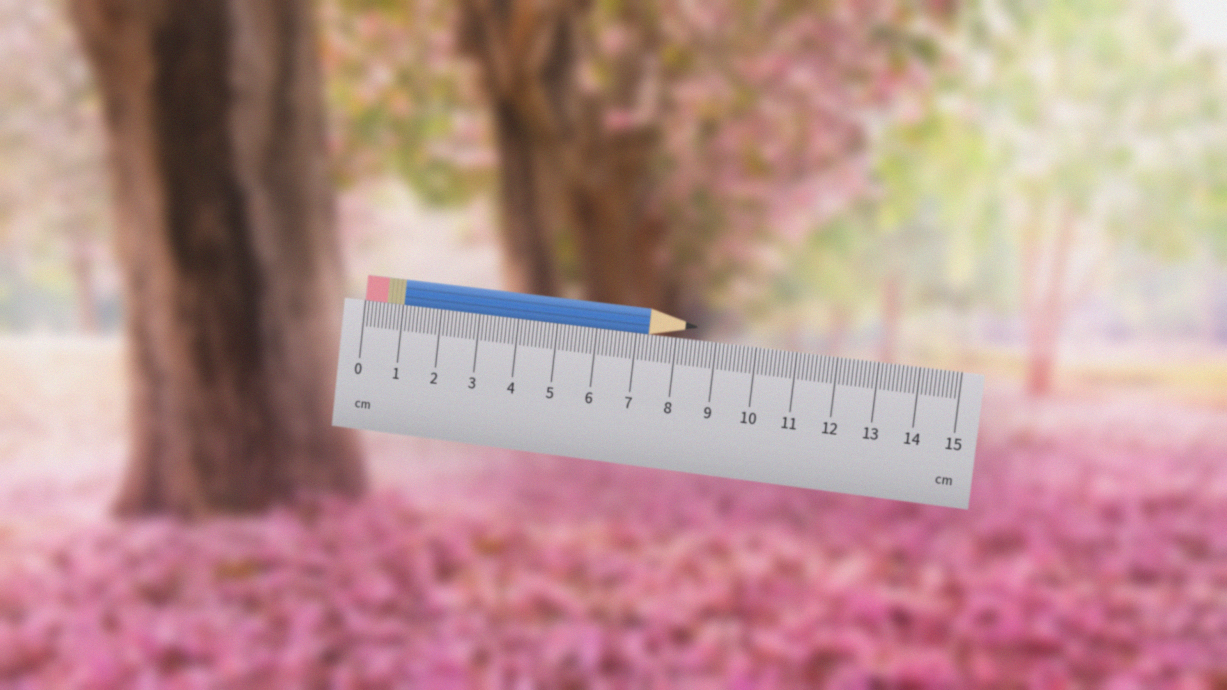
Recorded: value=8.5 unit=cm
